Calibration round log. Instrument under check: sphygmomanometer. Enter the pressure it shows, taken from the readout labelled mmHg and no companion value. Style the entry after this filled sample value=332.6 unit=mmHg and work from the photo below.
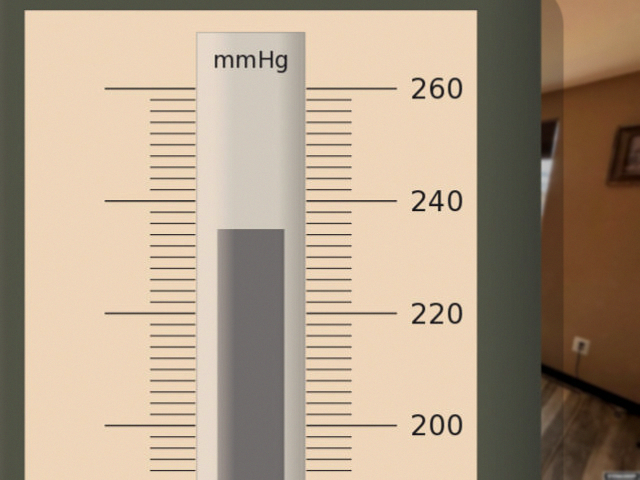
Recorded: value=235 unit=mmHg
